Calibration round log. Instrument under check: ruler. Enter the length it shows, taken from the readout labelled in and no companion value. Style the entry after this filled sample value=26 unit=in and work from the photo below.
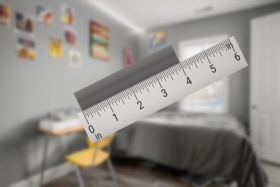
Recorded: value=4 unit=in
